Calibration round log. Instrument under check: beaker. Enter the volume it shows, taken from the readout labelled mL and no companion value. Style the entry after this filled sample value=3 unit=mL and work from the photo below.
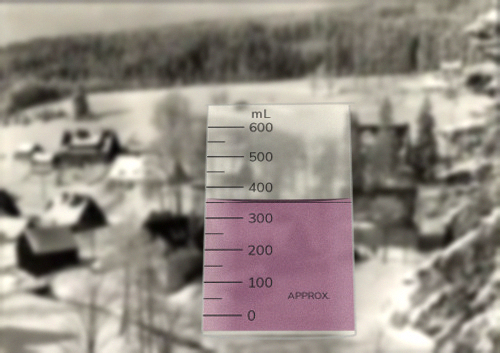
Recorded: value=350 unit=mL
